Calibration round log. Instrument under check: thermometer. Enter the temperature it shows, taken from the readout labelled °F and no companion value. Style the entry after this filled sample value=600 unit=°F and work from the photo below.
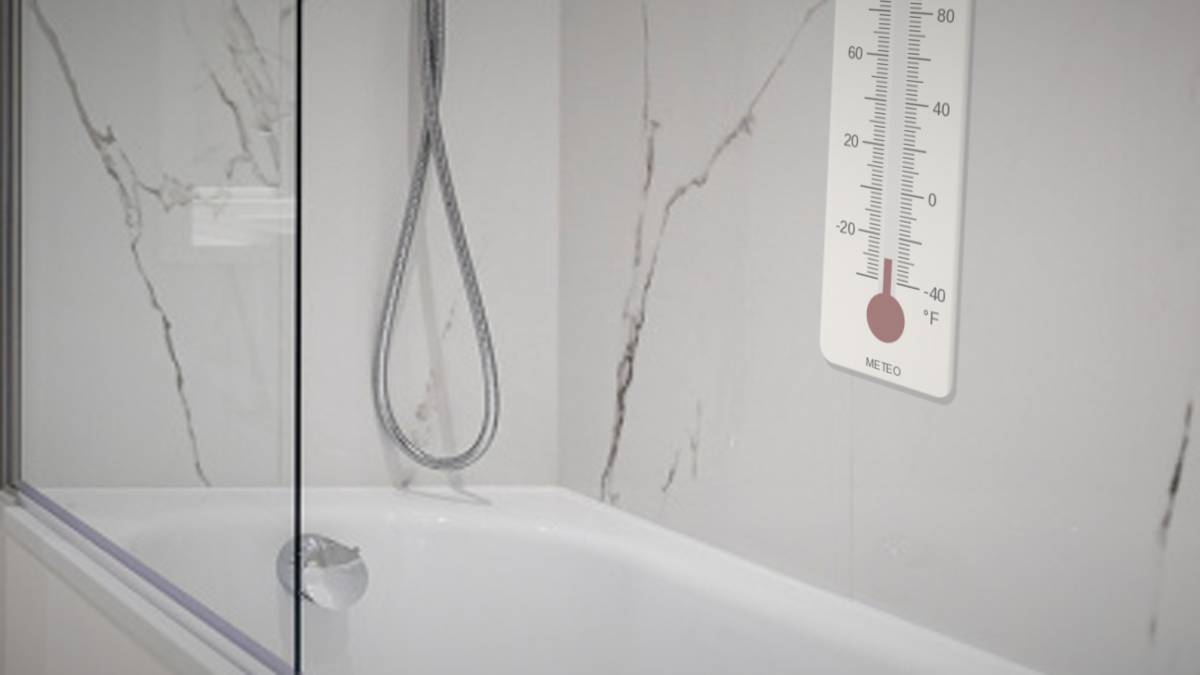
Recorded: value=-30 unit=°F
